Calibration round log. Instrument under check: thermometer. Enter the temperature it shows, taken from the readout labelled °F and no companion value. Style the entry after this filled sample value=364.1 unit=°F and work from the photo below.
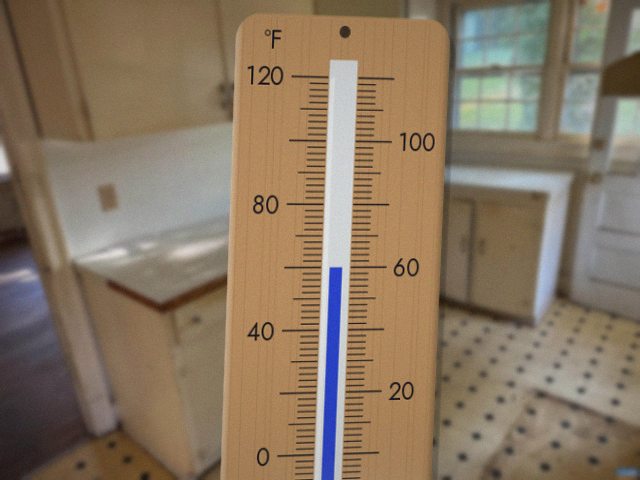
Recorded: value=60 unit=°F
